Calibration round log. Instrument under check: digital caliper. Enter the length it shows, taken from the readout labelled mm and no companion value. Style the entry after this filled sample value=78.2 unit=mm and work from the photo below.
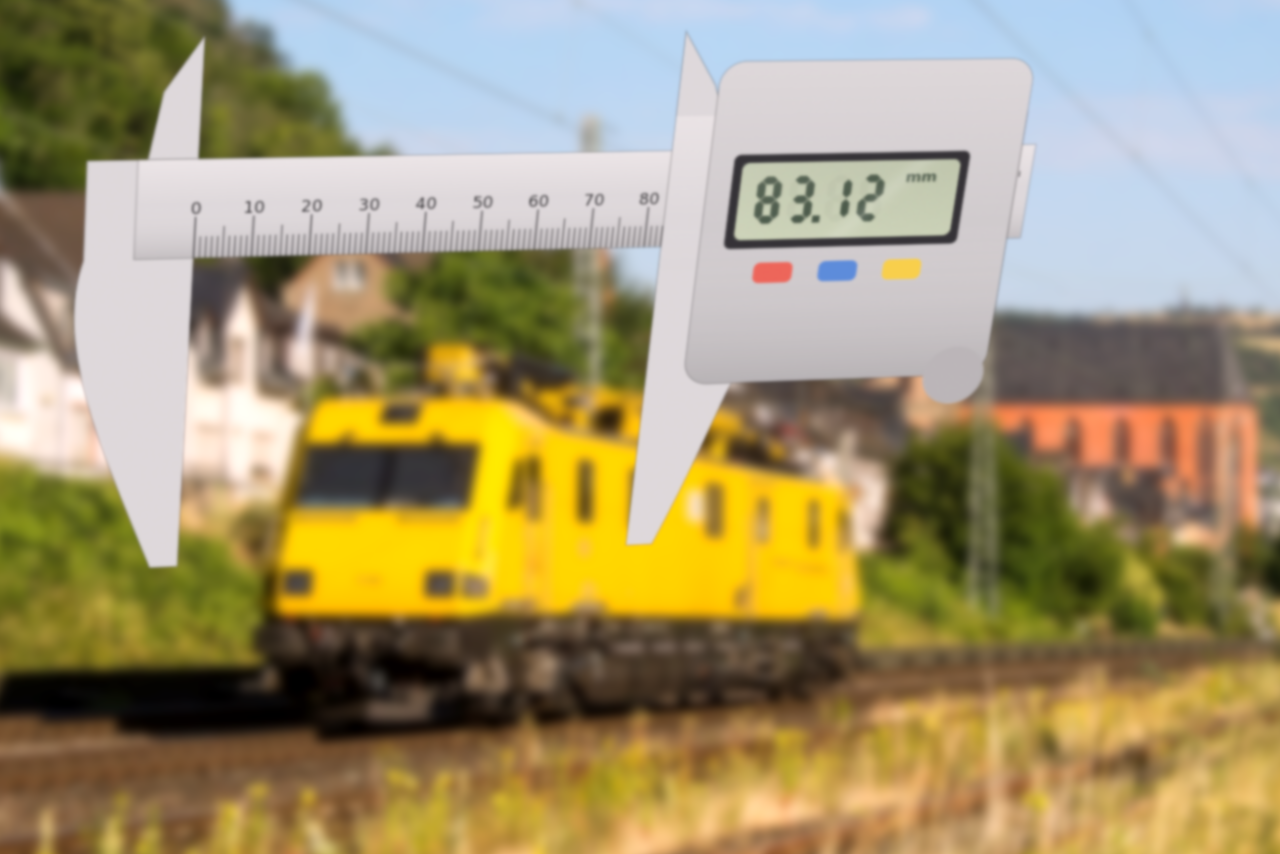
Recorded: value=83.12 unit=mm
